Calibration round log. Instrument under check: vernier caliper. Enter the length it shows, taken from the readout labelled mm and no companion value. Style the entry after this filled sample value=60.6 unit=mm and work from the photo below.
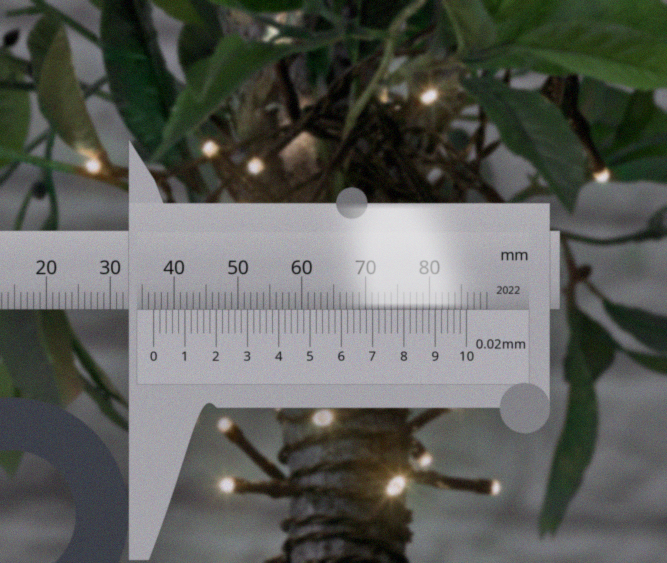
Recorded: value=36.8 unit=mm
